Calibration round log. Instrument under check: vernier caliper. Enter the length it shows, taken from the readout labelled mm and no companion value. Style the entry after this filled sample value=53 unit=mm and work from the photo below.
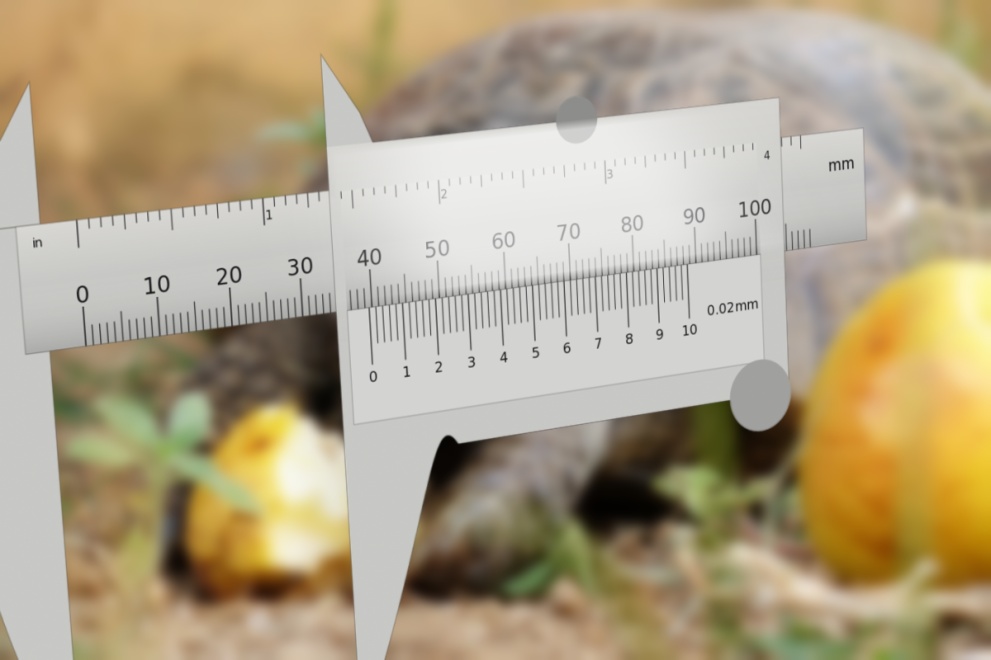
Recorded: value=39.6 unit=mm
